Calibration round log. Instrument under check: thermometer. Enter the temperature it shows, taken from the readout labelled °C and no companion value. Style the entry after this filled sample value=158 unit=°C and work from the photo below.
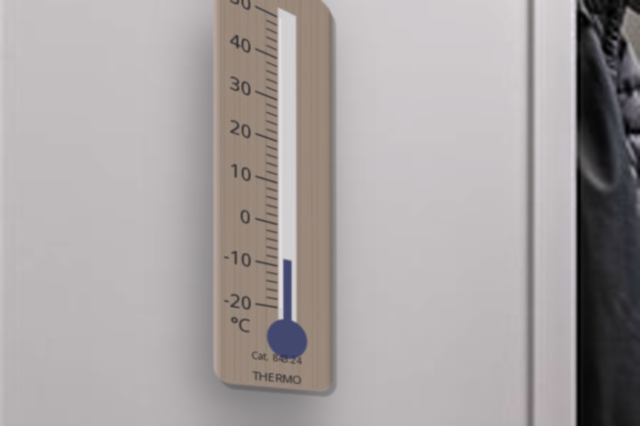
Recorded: value=-8 unit=°C
